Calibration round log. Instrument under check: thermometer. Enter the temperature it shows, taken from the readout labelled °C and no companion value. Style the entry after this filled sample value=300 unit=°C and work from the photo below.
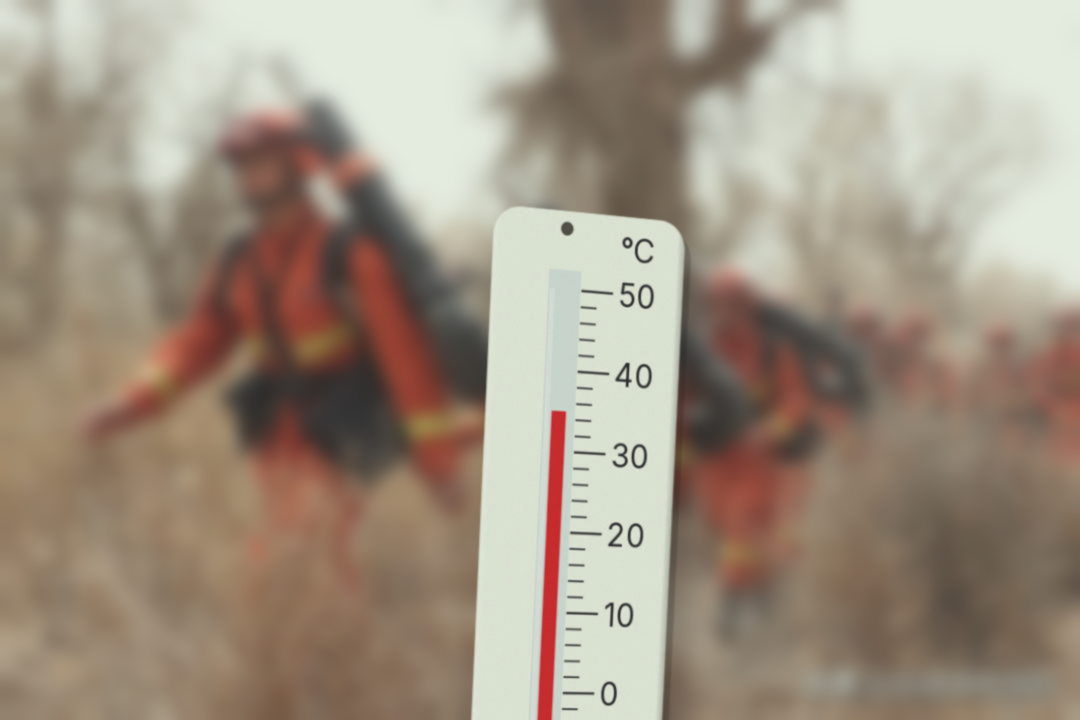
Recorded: value=35 unit=°C
